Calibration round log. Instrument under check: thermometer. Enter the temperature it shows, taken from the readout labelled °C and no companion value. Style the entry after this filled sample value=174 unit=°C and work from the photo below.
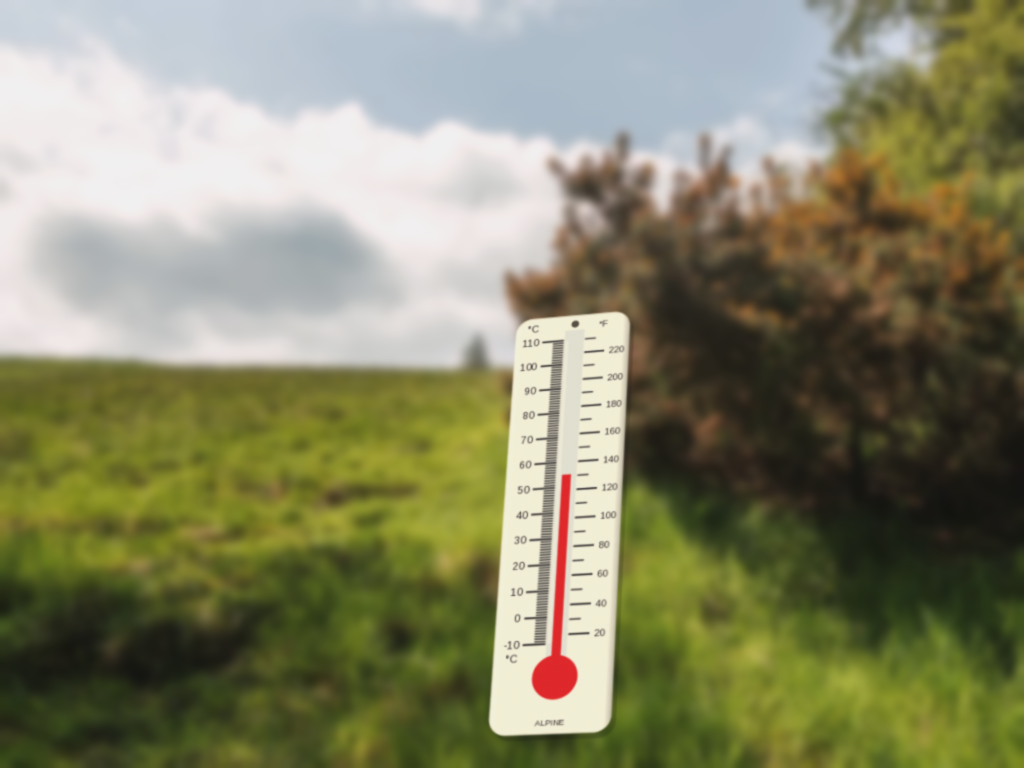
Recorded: value=55 unit=°C
